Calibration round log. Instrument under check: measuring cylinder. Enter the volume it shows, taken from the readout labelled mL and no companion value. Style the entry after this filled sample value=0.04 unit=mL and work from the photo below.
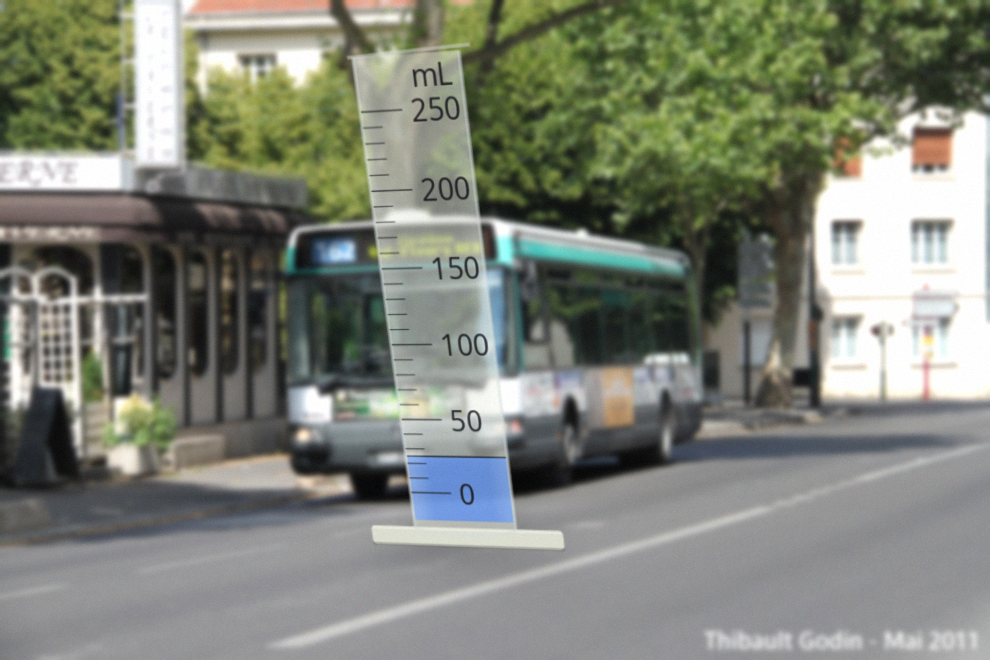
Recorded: value=25 unit=mL
